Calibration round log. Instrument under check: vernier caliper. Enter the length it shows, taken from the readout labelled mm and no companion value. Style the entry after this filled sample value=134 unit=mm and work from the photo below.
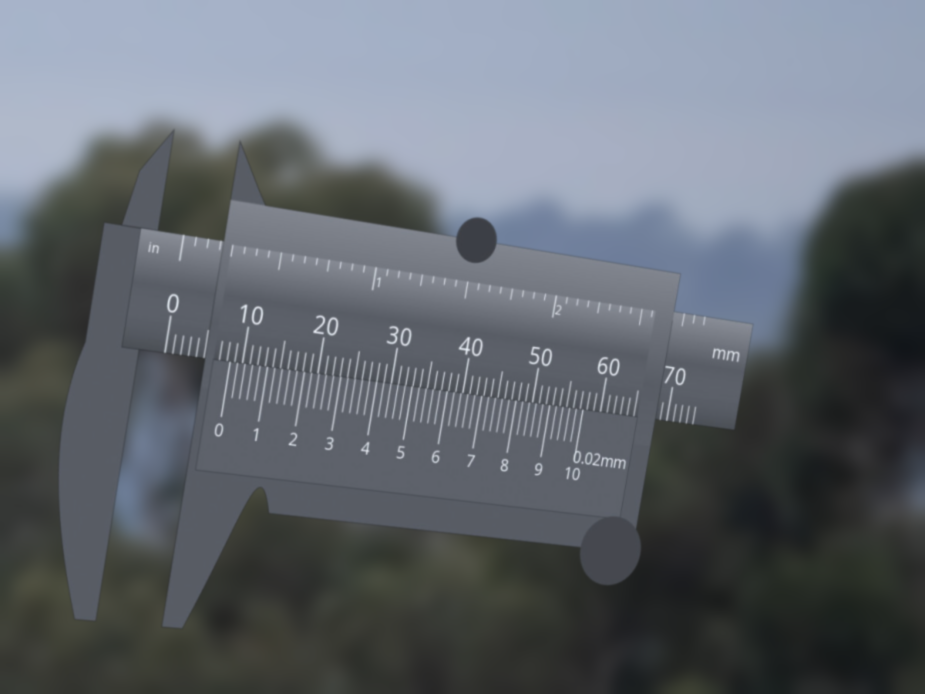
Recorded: value=8.4 unit=mm
